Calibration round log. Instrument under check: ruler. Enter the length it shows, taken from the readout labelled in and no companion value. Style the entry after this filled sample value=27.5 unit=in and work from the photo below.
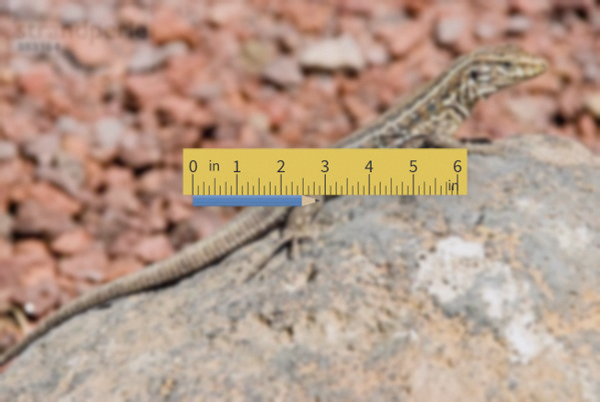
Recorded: value=2.875 unit=in
